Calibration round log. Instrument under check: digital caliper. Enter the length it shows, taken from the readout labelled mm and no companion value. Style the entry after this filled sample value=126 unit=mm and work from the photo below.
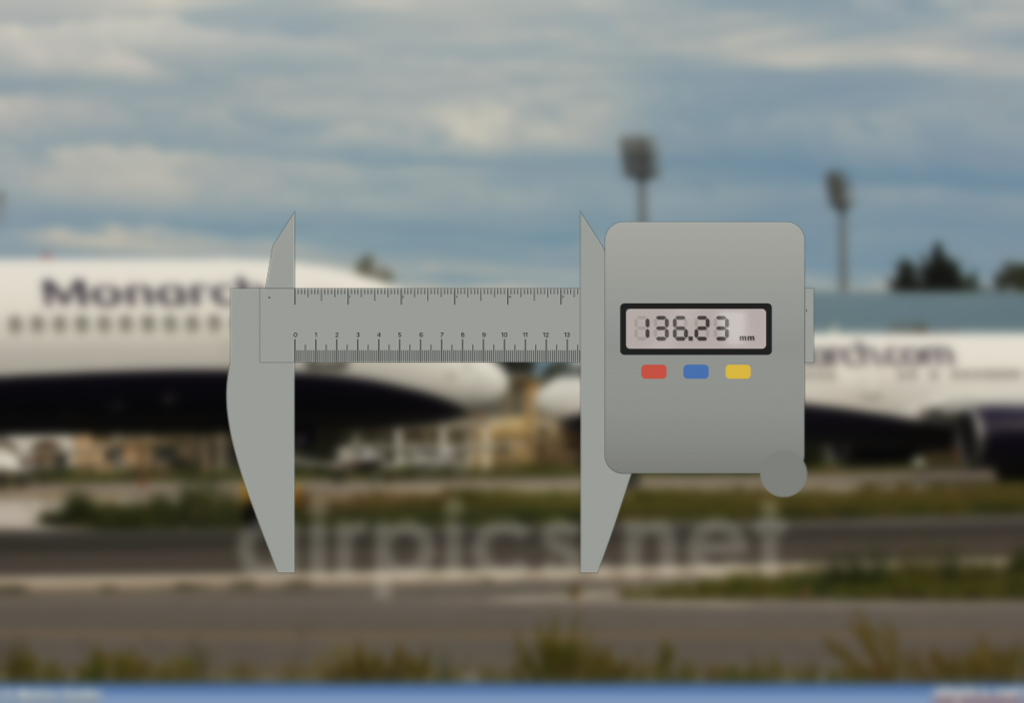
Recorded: value=136.23 unit=mm
